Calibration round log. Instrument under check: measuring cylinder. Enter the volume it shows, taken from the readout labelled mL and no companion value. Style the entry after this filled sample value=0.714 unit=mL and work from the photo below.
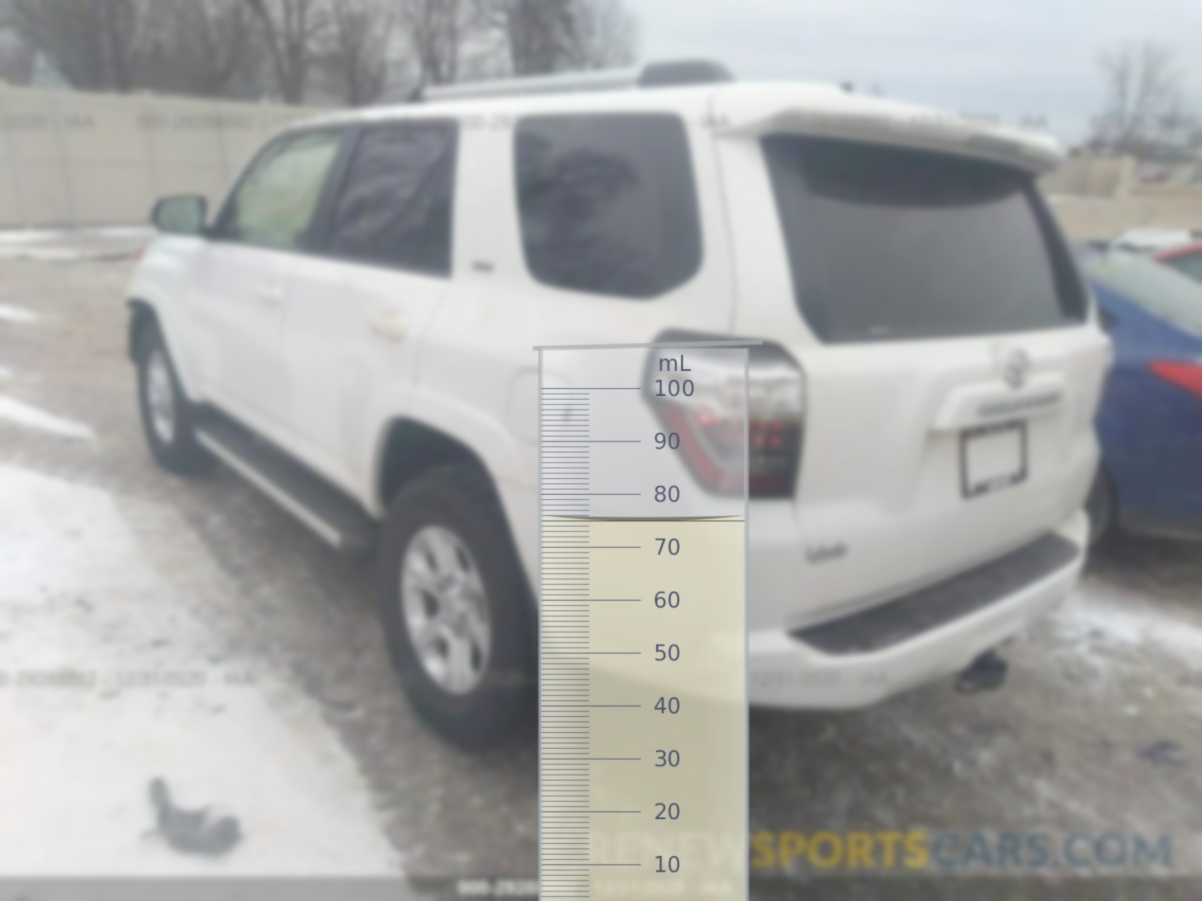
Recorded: value=75 unit=mL
